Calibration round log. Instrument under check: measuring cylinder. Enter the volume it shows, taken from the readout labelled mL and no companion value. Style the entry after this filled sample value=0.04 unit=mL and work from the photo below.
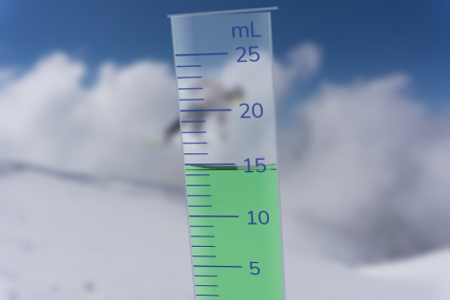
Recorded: value=14.5 unit=mL
